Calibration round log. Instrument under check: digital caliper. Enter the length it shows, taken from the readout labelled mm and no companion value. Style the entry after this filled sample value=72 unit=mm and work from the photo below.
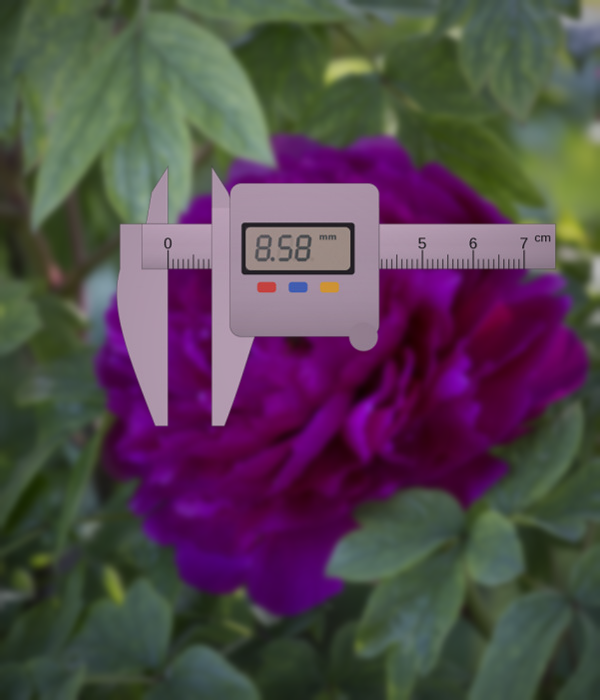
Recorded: value=8.58 unit=mm
